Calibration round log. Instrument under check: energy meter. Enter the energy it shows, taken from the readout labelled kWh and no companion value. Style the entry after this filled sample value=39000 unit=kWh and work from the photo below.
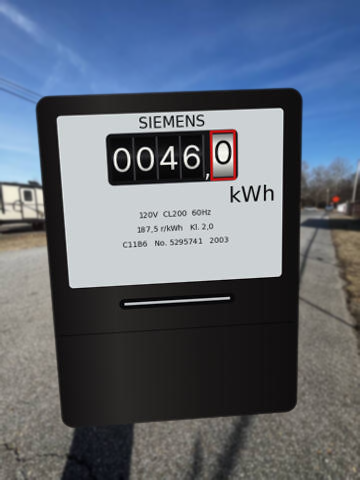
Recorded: value=46.0 unit=kWh
